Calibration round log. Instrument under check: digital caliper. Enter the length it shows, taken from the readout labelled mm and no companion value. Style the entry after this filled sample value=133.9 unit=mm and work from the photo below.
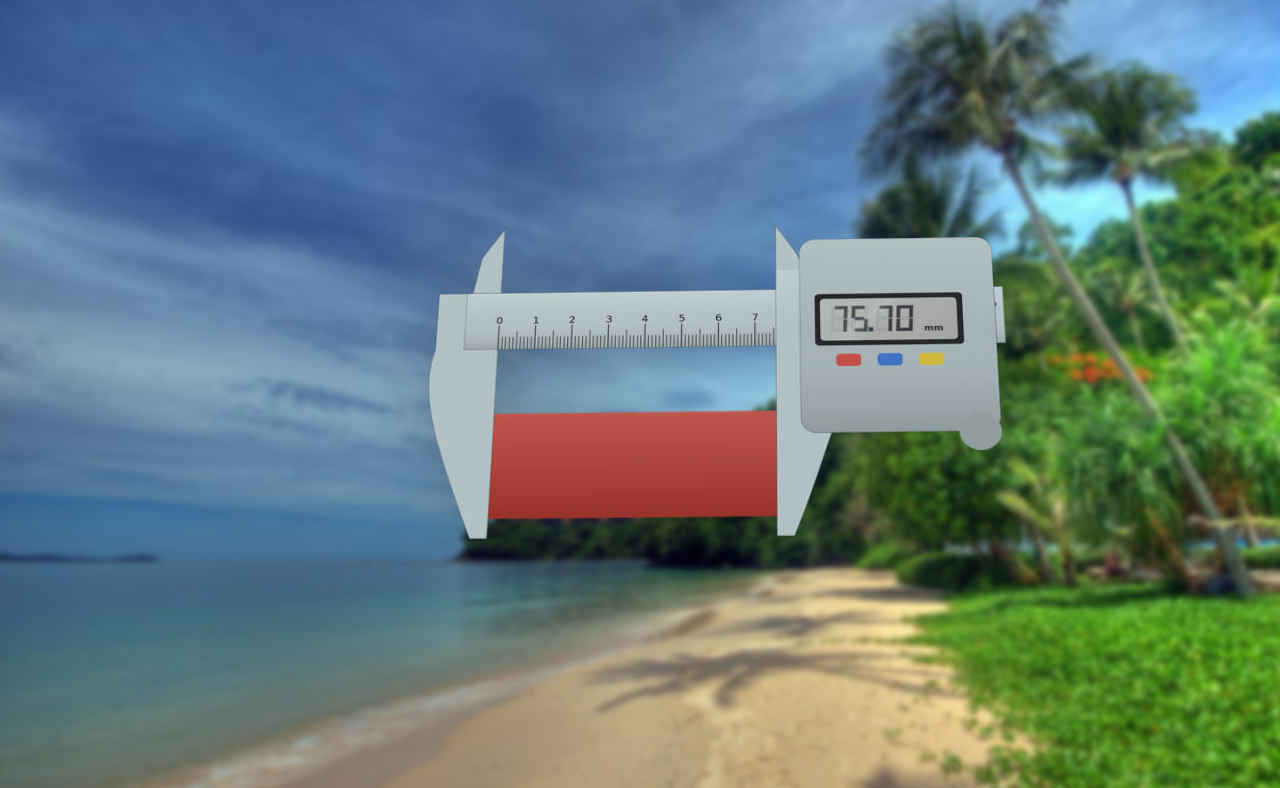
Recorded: value=75.70 unit=mm
